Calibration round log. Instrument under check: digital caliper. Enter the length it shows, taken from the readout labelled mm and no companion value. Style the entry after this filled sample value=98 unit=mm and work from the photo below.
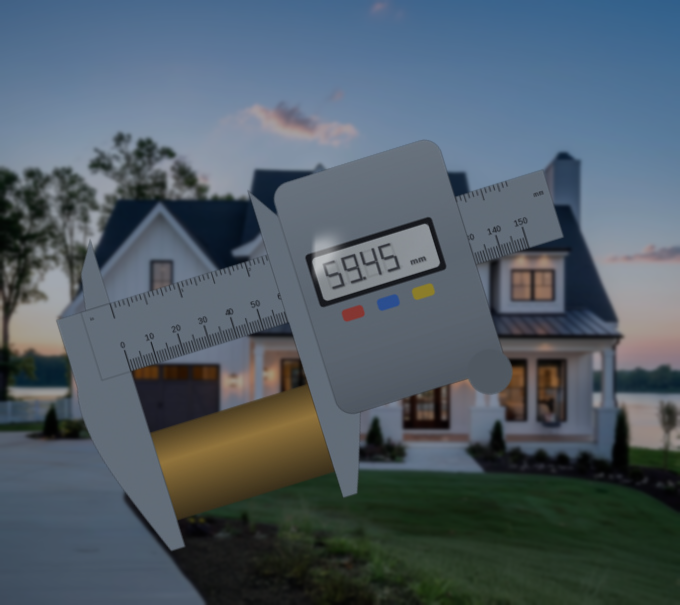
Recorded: value=59.45 unit=mm
